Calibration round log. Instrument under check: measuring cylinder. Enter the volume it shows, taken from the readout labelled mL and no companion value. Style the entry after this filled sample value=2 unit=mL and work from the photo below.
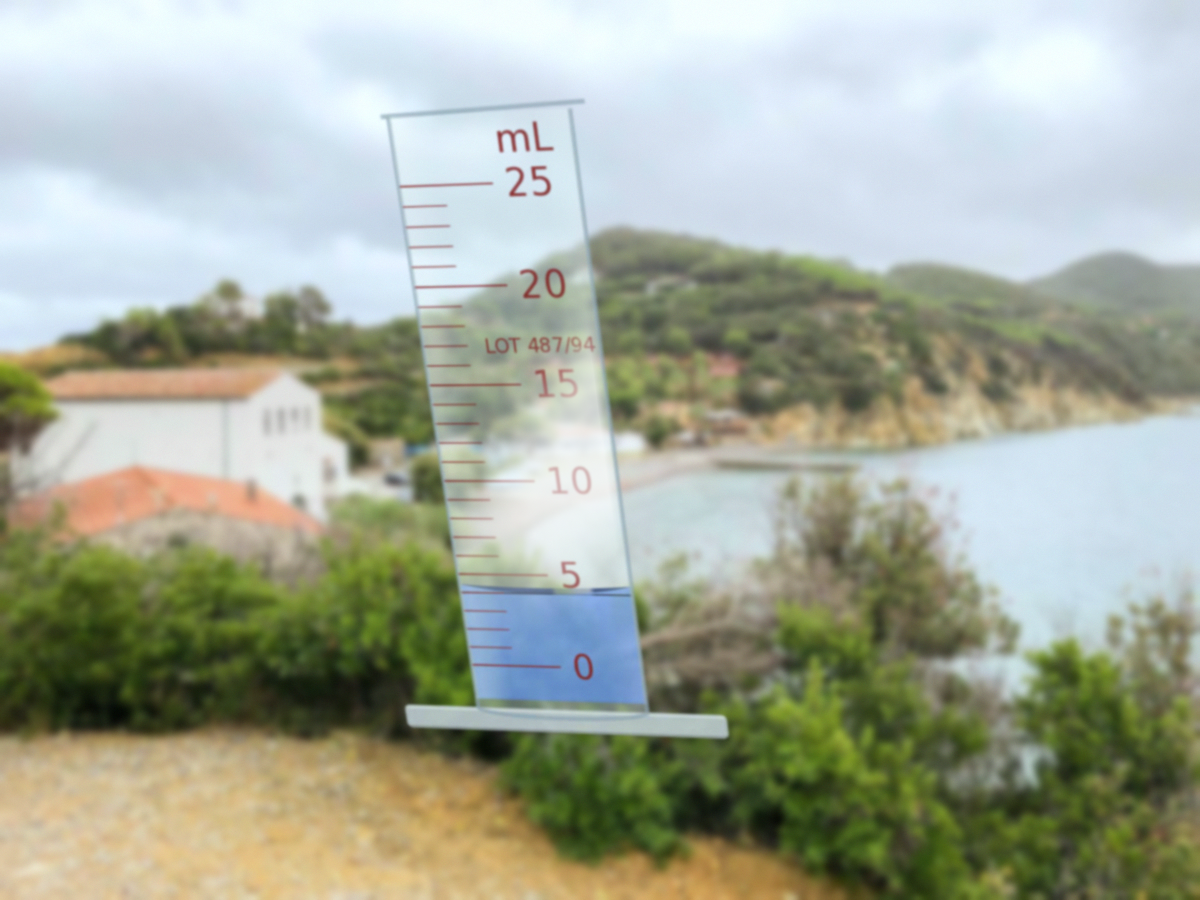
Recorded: value=4 unit=mL
